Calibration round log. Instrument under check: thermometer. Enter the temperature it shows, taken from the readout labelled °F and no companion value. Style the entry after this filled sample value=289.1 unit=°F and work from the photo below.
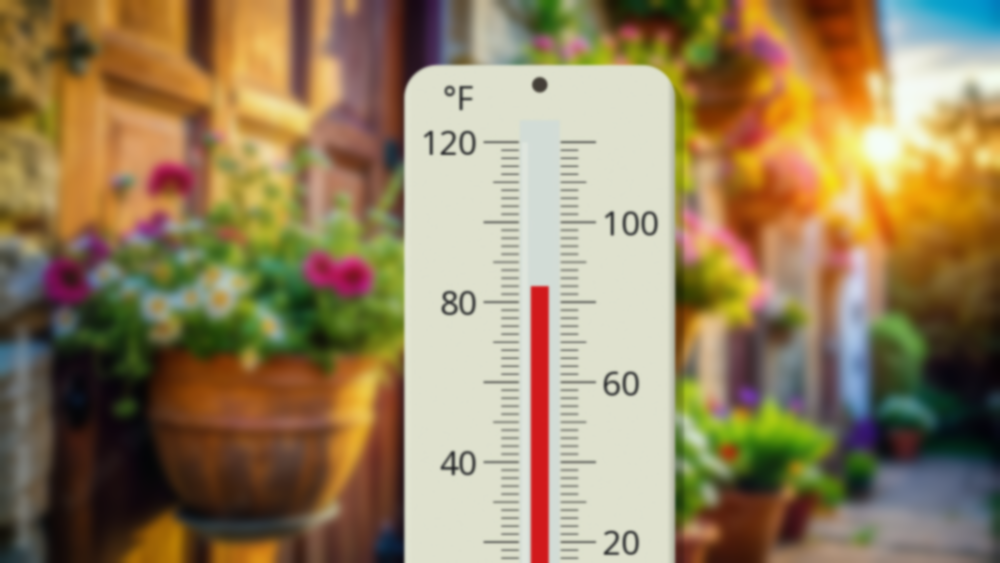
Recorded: value=84 unit=°F
